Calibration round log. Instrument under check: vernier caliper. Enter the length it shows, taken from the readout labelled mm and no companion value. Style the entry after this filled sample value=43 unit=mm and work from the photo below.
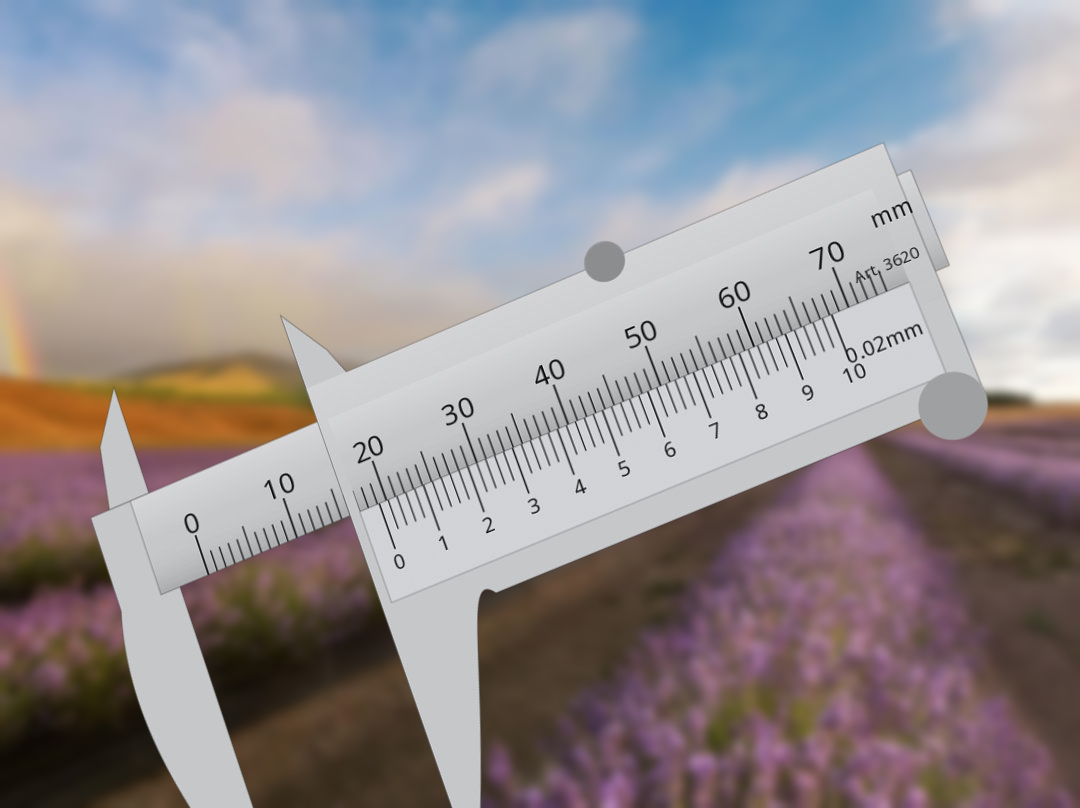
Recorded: value=19.2 unit=mm
